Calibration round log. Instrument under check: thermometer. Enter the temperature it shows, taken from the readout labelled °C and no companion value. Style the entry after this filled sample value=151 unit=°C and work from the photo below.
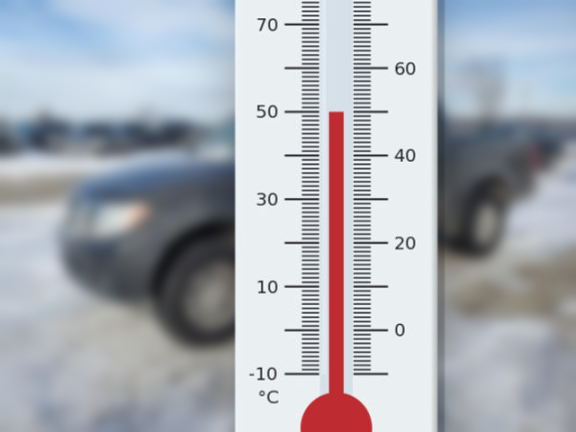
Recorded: value=50 unit=°C
